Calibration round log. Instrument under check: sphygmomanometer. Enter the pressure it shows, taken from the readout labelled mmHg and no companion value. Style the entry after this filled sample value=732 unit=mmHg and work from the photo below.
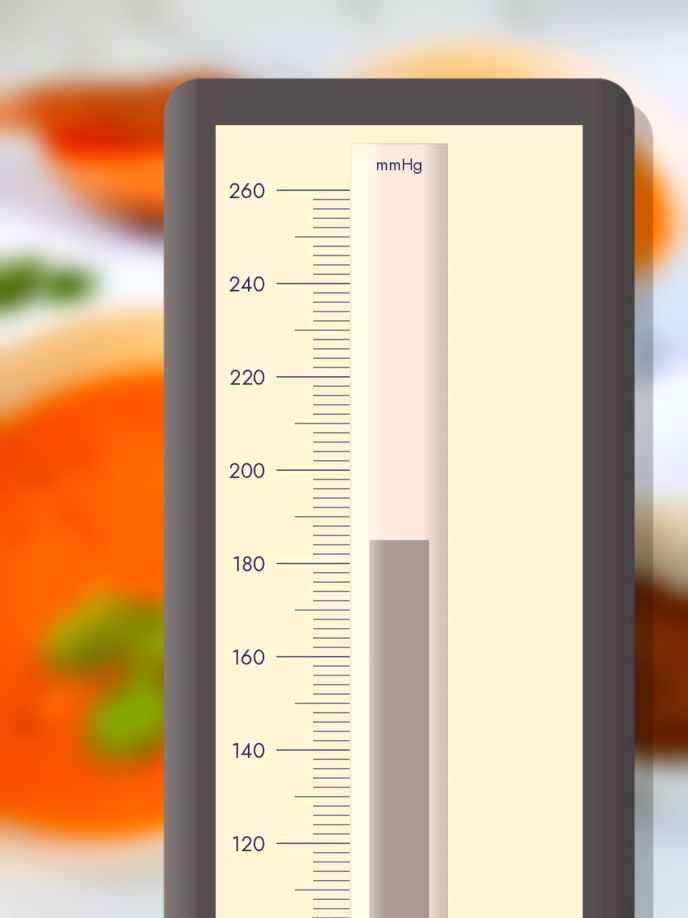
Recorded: value=185 unit=mmHg
